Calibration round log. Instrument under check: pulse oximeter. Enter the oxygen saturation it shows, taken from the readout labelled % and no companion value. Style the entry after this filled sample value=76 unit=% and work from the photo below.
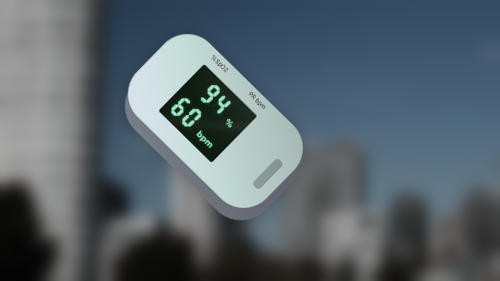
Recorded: value=94 unit=%
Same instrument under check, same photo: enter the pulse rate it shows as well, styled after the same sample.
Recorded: value=60 unit=bpm
